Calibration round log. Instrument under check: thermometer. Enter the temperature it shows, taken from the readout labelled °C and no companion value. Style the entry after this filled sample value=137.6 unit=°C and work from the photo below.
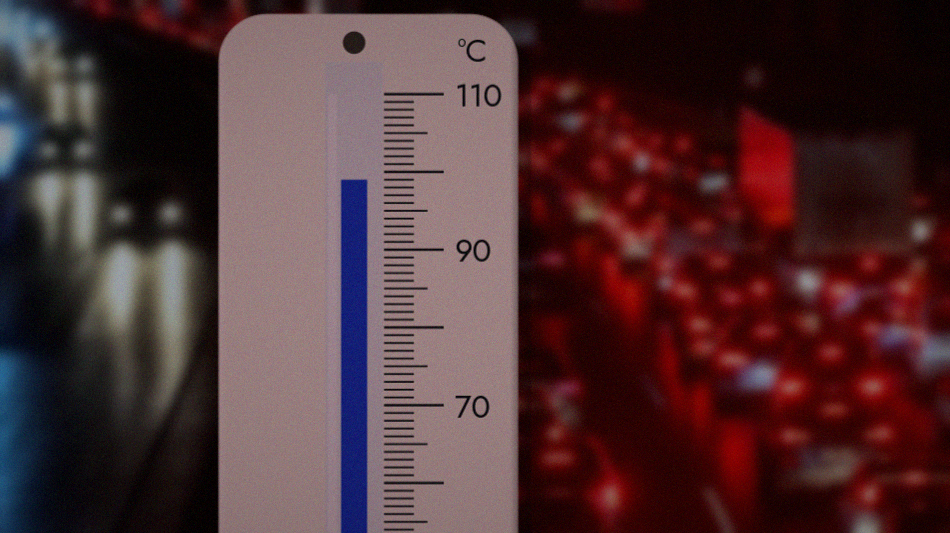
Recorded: value=99 unit=°C
